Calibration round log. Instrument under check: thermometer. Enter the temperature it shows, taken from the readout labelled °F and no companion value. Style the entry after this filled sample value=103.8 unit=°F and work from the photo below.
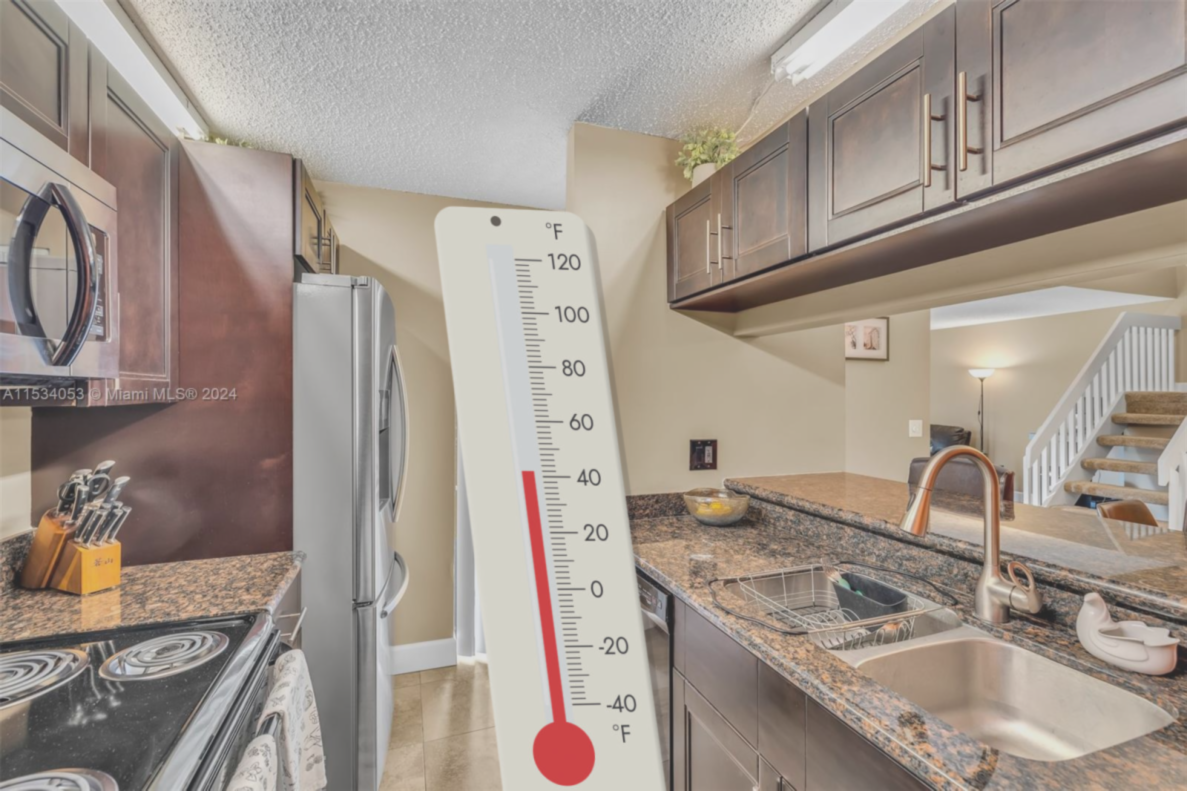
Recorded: value=42 unit=°F
